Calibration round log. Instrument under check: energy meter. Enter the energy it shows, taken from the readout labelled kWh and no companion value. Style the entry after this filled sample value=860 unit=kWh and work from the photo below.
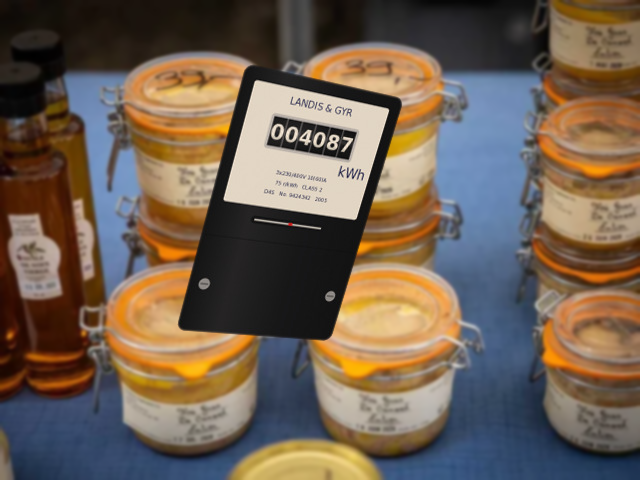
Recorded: value=4087 unit=kWh
